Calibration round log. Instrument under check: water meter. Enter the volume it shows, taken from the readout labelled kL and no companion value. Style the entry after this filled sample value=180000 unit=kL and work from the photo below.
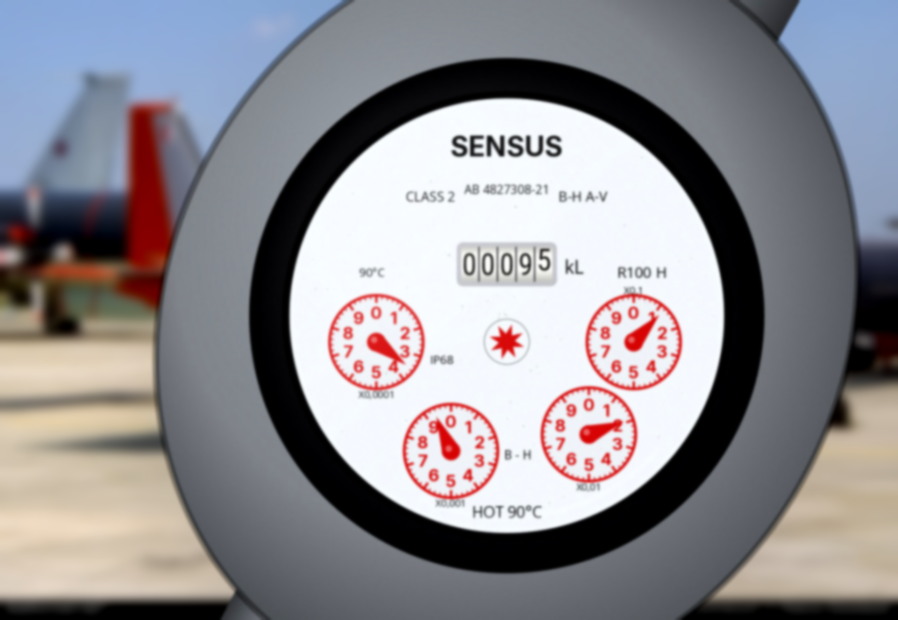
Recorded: value=95.1193 unit=kL
